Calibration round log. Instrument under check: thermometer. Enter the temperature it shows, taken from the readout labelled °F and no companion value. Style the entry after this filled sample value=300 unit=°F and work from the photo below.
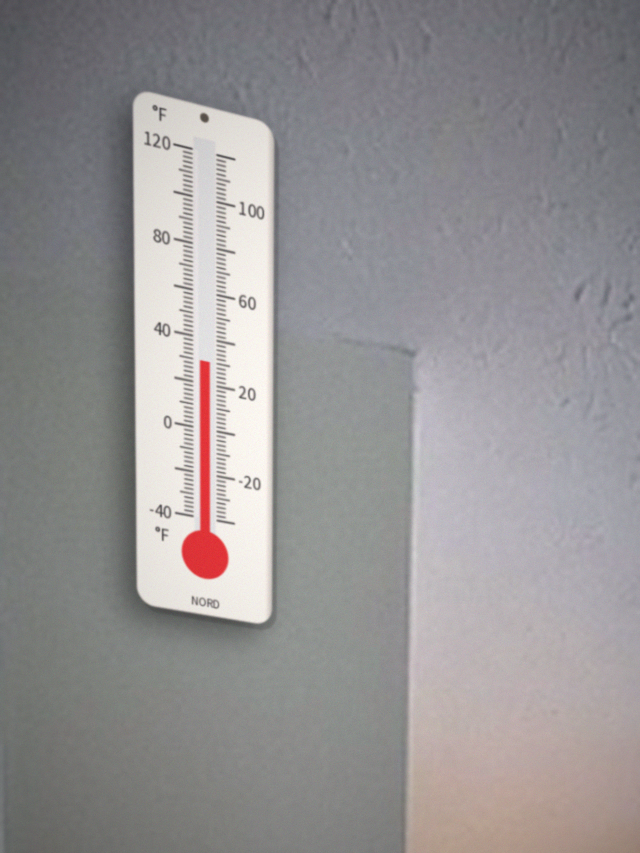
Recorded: value=30 unit=°F
